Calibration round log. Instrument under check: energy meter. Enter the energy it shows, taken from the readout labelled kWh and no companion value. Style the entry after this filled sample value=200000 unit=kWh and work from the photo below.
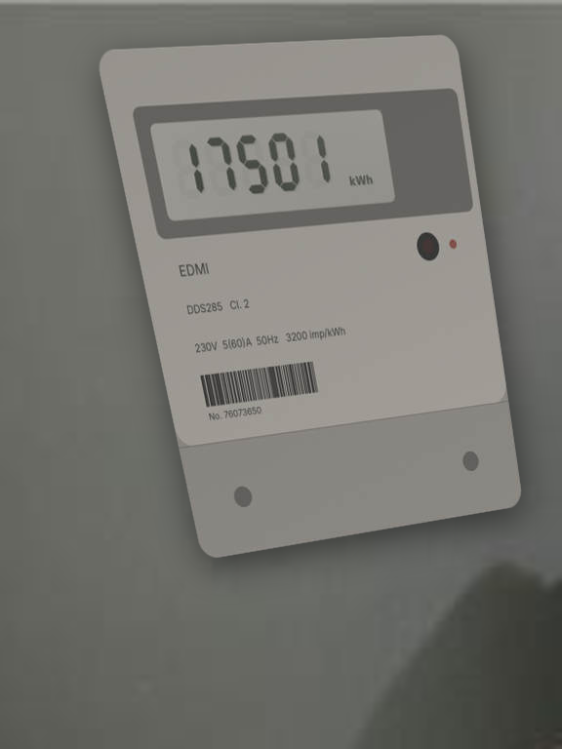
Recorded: value=17501 unit=kWh
